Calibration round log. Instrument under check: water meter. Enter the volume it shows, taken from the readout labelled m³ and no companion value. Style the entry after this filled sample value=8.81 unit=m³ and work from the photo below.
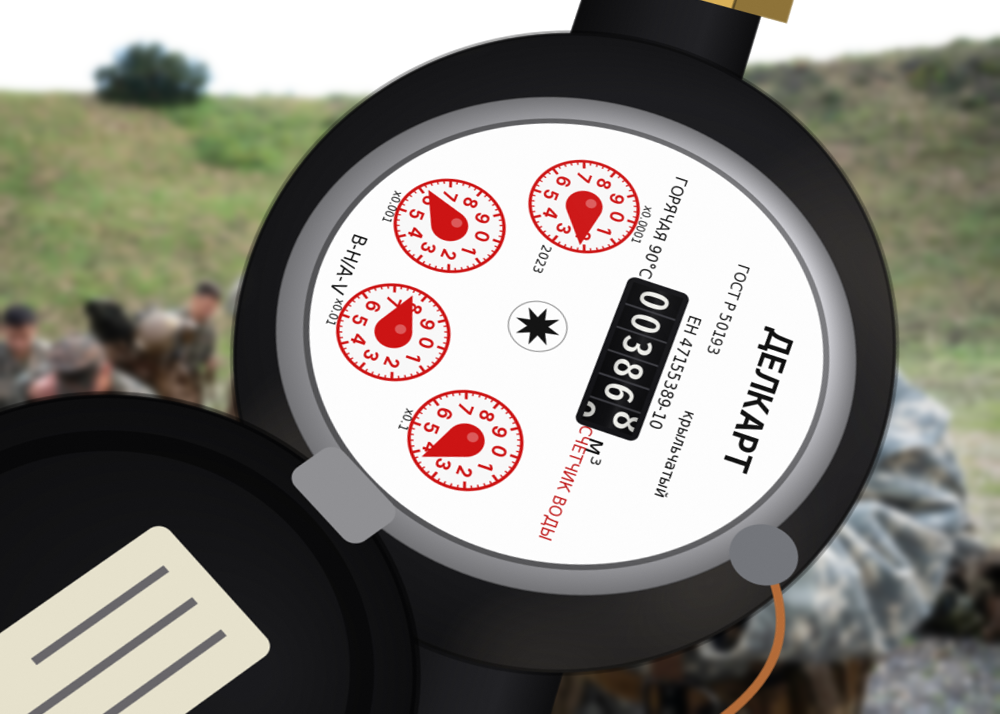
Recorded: value=3868.3762 unit=m³
